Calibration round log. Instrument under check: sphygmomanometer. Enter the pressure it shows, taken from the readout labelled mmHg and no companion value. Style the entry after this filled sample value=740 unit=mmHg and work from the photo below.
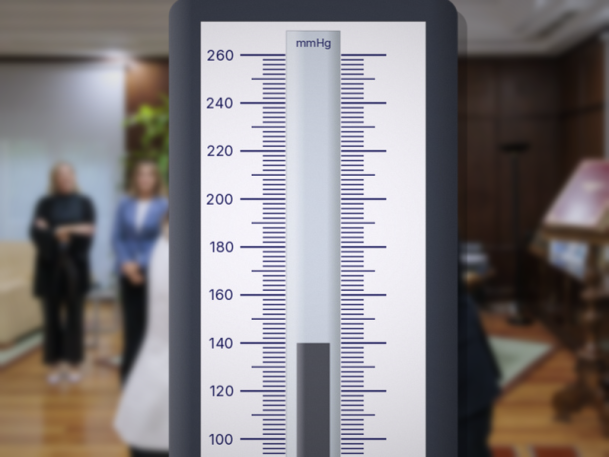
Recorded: value=140 unit=mmHg
